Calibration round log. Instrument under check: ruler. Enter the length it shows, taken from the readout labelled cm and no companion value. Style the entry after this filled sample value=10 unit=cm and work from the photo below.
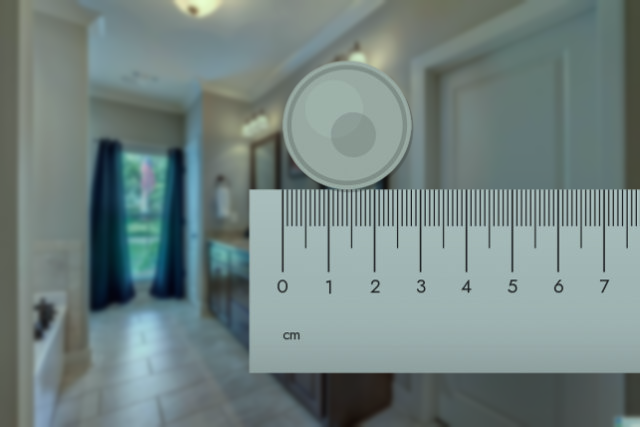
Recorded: value=2.8 unit=cm
